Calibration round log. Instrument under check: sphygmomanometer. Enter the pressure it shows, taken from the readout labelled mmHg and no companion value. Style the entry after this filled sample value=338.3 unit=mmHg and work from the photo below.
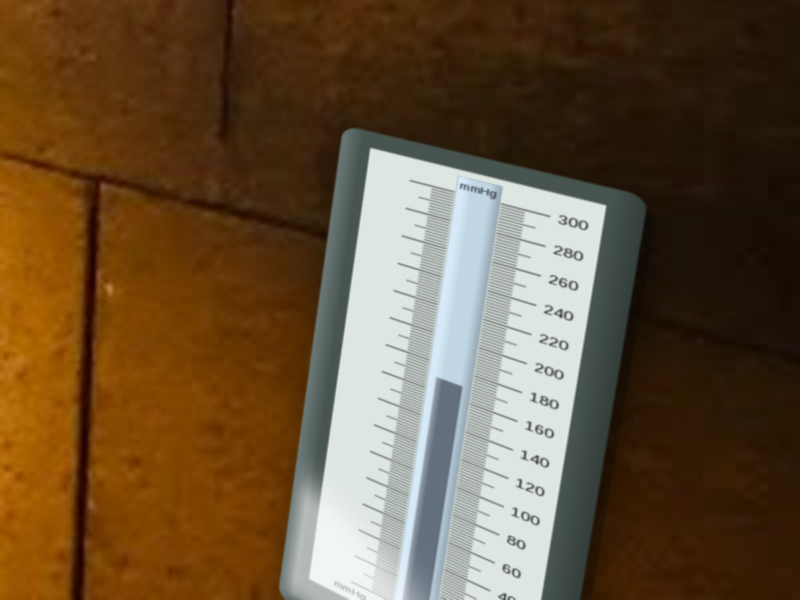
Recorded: value=170 unit=mmHg
